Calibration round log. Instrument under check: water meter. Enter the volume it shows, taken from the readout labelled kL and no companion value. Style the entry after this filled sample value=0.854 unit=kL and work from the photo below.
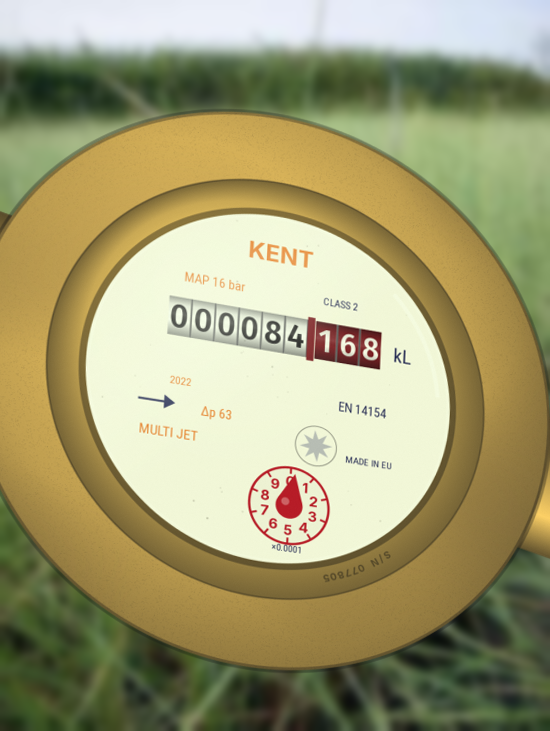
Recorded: value=84.1680 unit=kL
